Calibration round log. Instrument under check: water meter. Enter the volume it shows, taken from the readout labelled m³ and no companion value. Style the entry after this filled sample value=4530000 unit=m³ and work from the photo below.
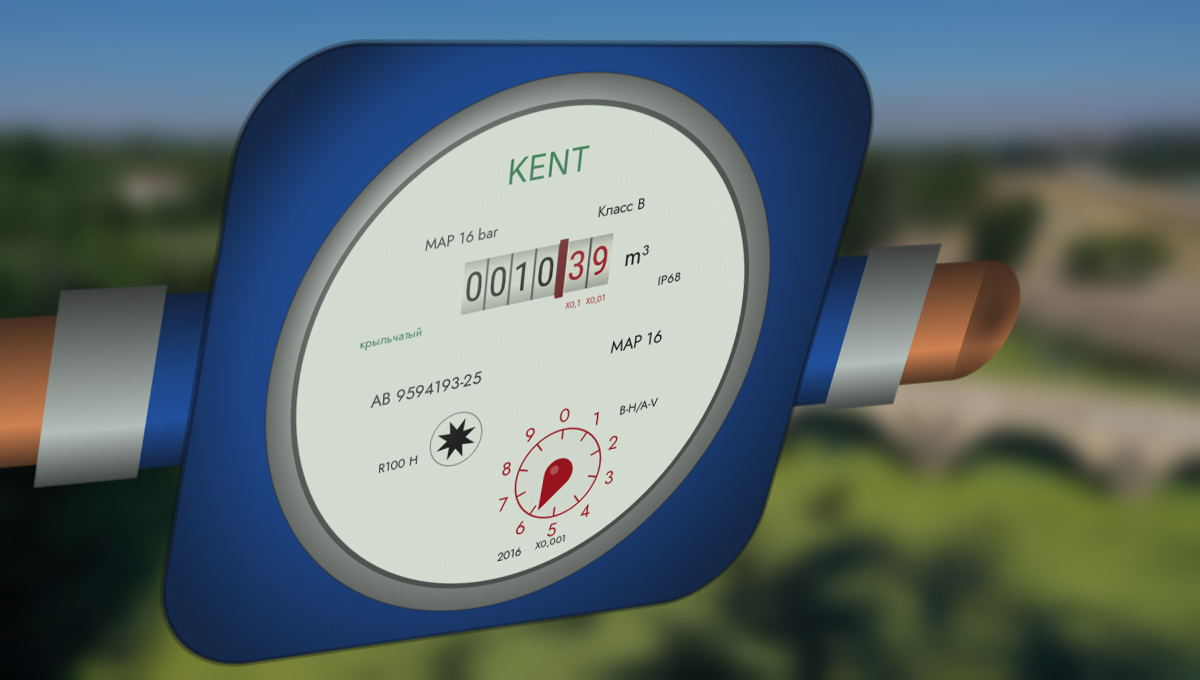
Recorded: value=10.395 unit=m³
